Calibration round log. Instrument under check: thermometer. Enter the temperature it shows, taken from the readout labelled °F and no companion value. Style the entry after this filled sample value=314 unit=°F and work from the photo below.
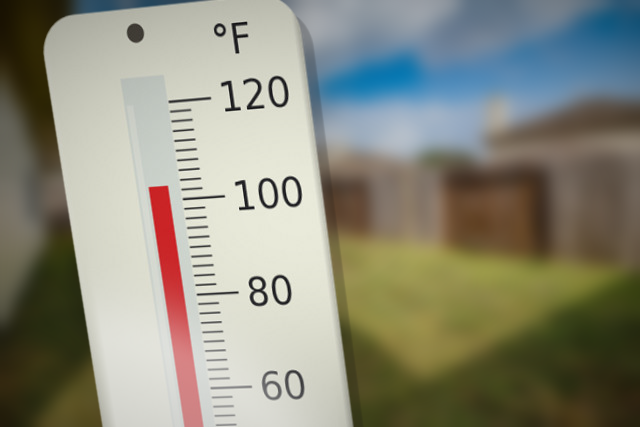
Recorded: value=103 unit=°F
